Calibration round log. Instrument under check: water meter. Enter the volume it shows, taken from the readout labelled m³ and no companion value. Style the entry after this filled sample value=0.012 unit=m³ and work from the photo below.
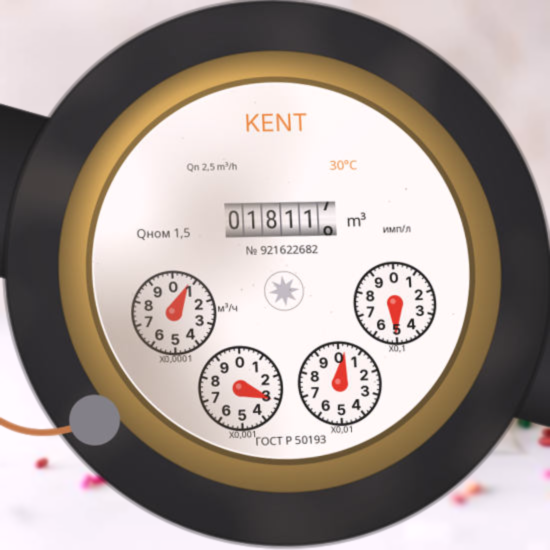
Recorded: value=18117.5030 unit=m³
